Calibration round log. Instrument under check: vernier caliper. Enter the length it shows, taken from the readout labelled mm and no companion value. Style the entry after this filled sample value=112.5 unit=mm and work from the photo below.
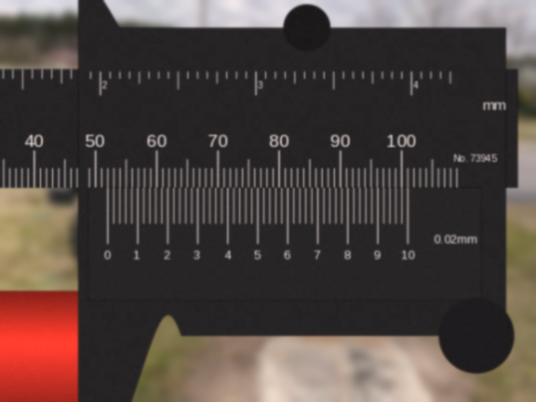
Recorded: value=52.0 unit=mm
